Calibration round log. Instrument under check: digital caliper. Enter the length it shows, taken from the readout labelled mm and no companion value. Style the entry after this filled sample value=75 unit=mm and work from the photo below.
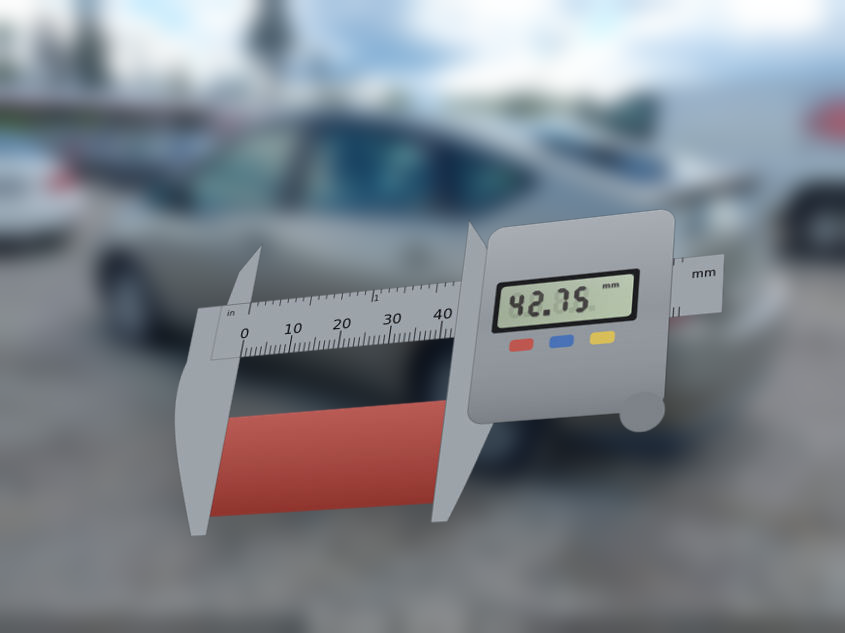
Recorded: value=42.75 unit=mm
